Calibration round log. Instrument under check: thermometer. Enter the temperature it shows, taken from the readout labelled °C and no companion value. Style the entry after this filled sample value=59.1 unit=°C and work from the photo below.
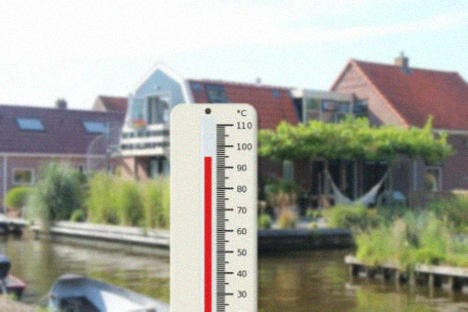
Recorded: value=95 unit=°C
